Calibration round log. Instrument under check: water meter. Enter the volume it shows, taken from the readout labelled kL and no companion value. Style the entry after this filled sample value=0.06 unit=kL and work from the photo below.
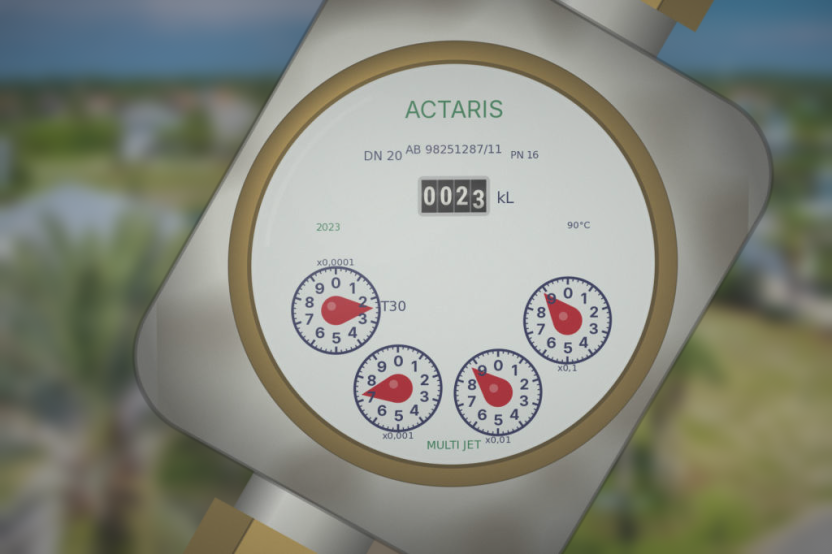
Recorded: value=22.8872 unit=kL
